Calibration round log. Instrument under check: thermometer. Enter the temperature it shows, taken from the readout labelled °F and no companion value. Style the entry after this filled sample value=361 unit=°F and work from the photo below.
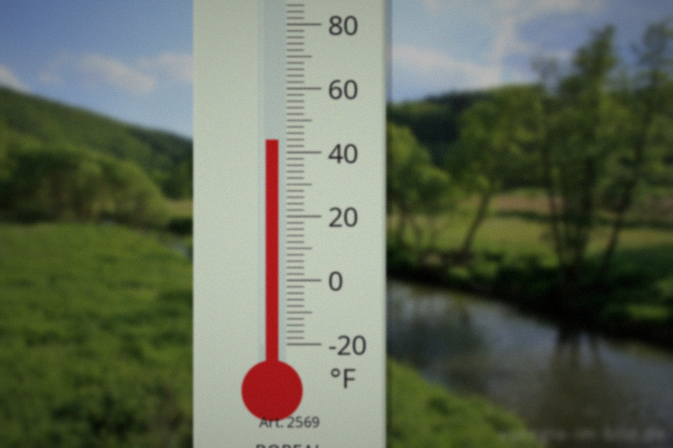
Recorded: value=44 unit=°F
